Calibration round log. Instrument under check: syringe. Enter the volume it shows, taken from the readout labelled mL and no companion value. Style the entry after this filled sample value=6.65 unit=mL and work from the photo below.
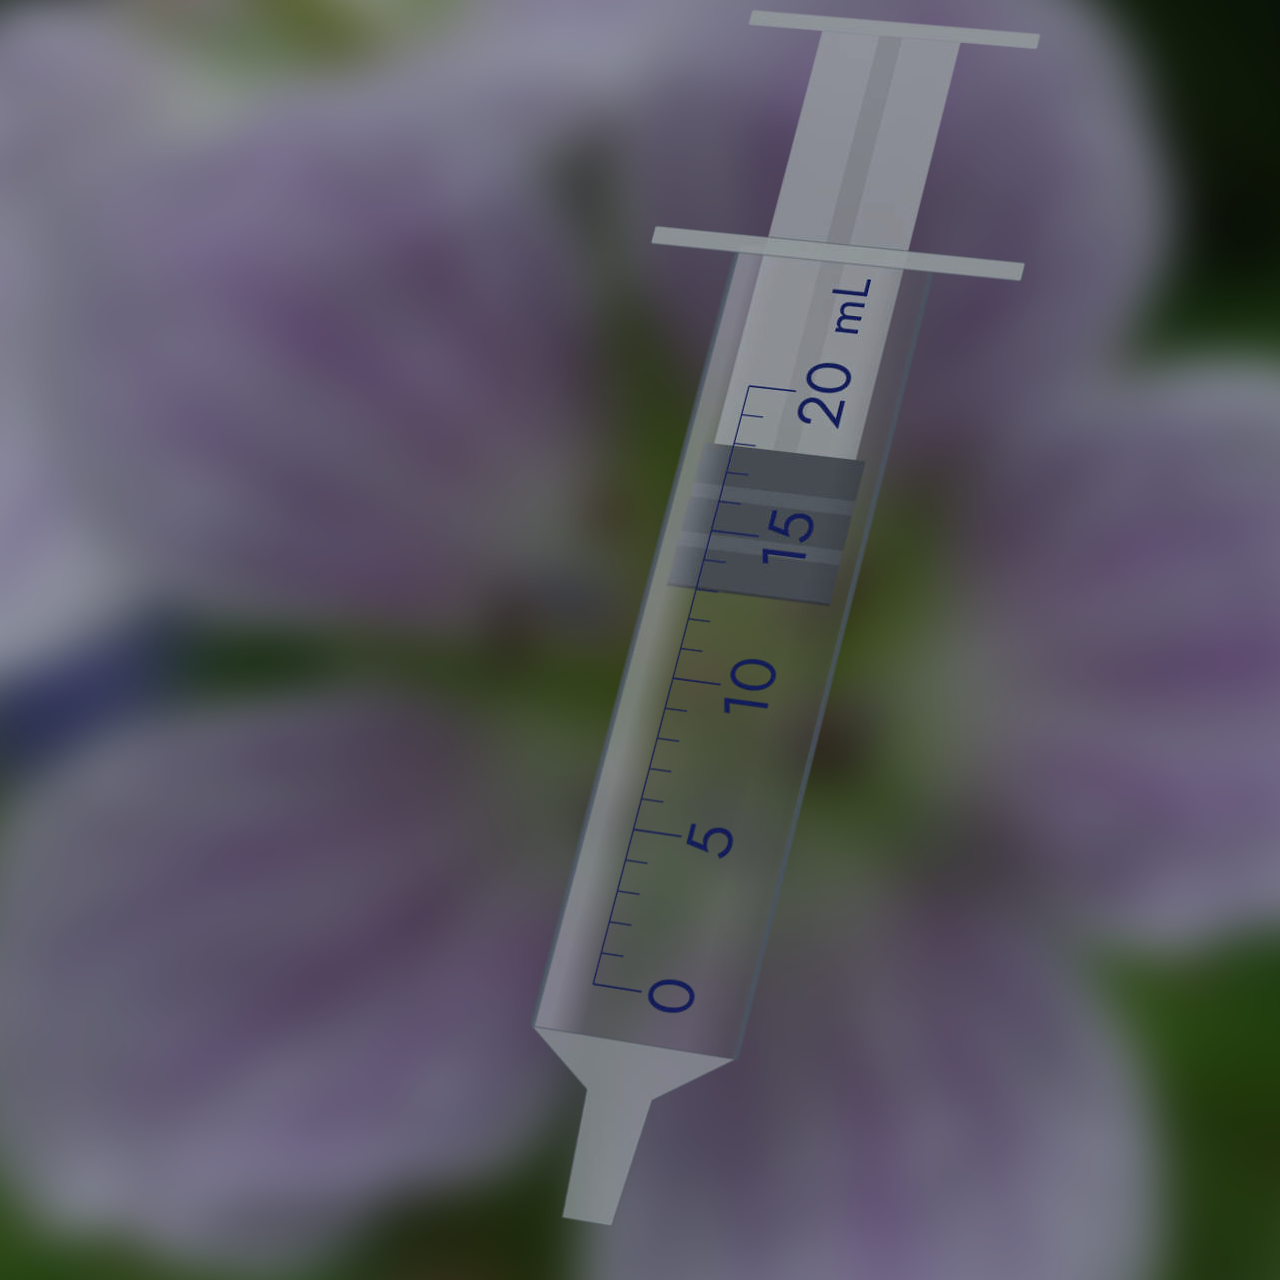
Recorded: value=13 unit=mL
